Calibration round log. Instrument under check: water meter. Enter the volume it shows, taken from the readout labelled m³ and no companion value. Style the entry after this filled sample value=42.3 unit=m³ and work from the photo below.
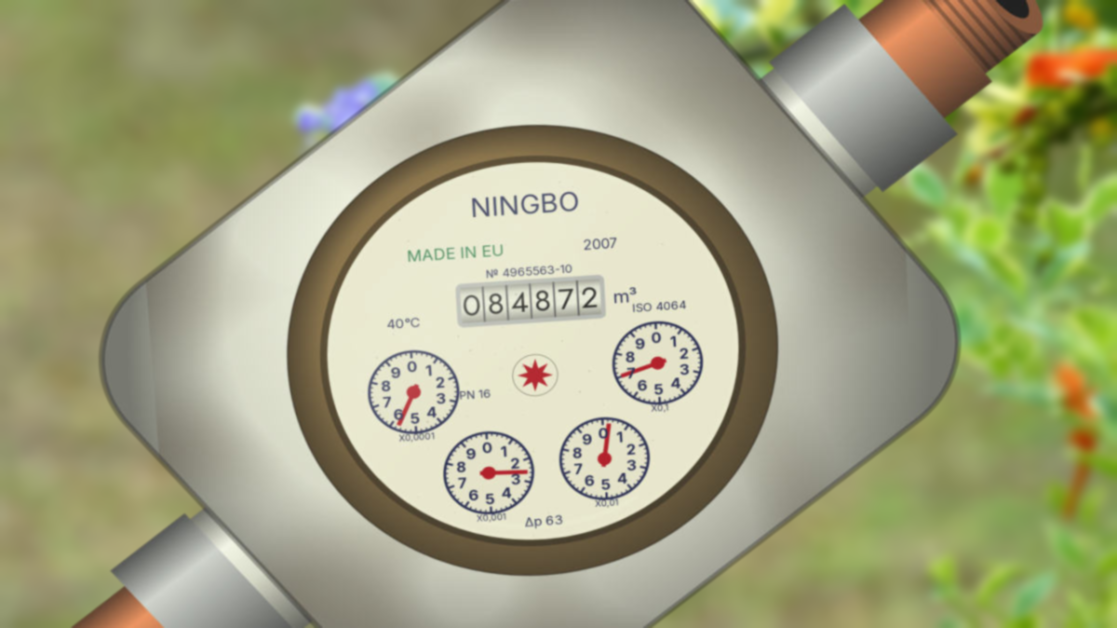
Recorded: value=84872.7025 unit=m³
